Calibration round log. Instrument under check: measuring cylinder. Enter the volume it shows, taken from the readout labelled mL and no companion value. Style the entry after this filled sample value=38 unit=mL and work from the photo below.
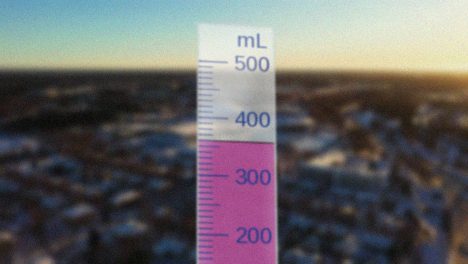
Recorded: value=360 unit=mL
